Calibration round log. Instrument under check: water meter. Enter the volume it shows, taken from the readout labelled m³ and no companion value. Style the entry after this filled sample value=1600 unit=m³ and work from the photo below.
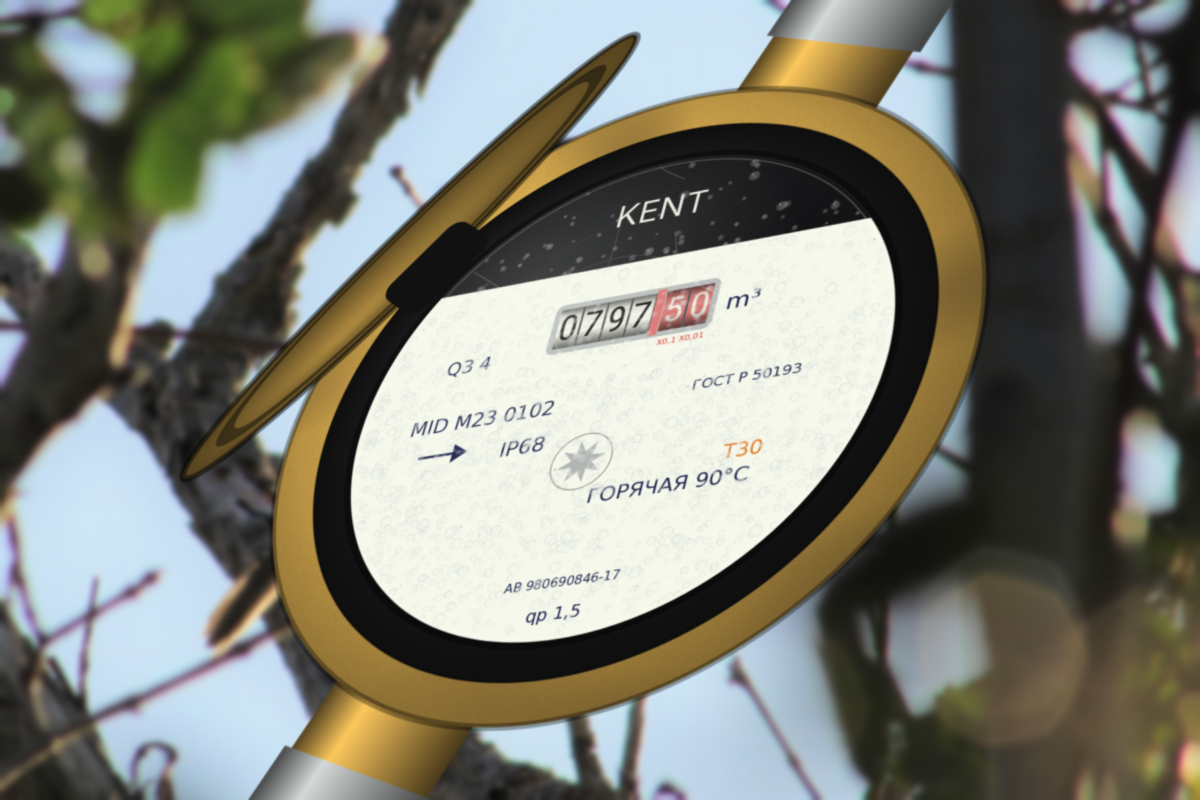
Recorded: value=797.50 unit=m³
